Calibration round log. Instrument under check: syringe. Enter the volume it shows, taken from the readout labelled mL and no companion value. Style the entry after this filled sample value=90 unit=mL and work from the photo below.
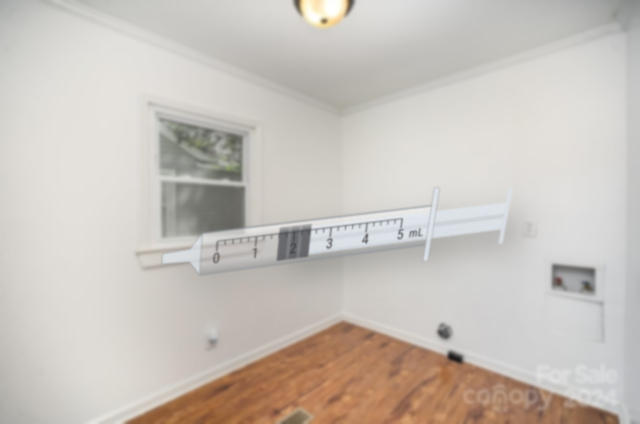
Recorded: value=1.6 unit=mL
